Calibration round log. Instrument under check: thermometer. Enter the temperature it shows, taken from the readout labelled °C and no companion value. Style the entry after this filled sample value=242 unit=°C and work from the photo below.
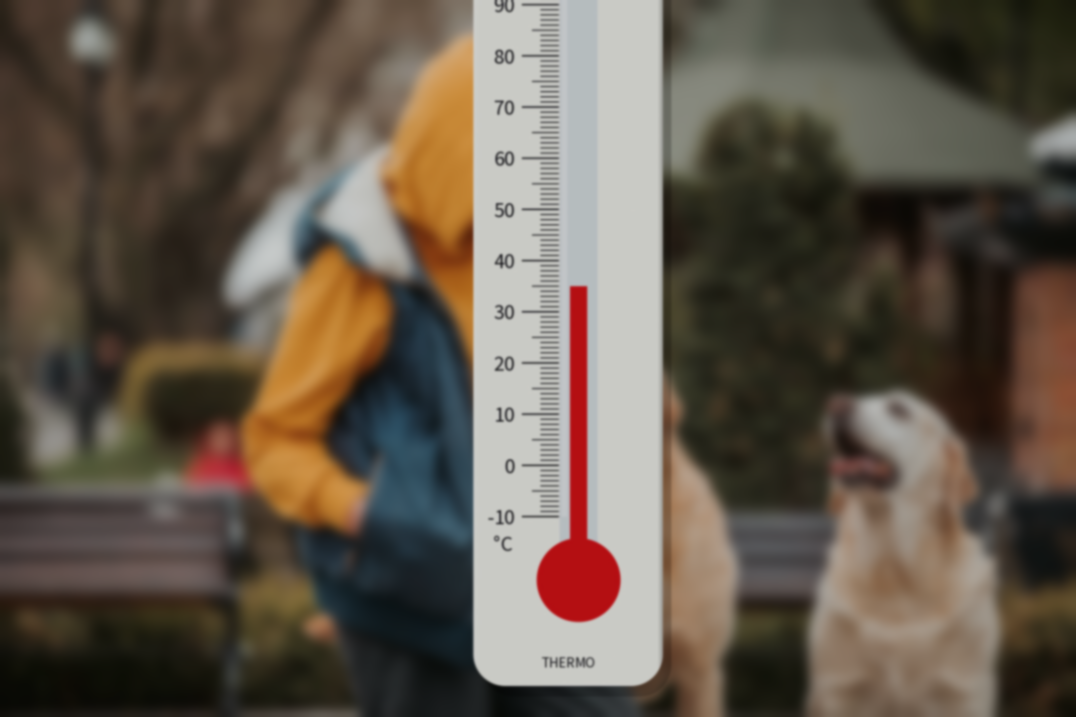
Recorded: value=35 unit=°C
